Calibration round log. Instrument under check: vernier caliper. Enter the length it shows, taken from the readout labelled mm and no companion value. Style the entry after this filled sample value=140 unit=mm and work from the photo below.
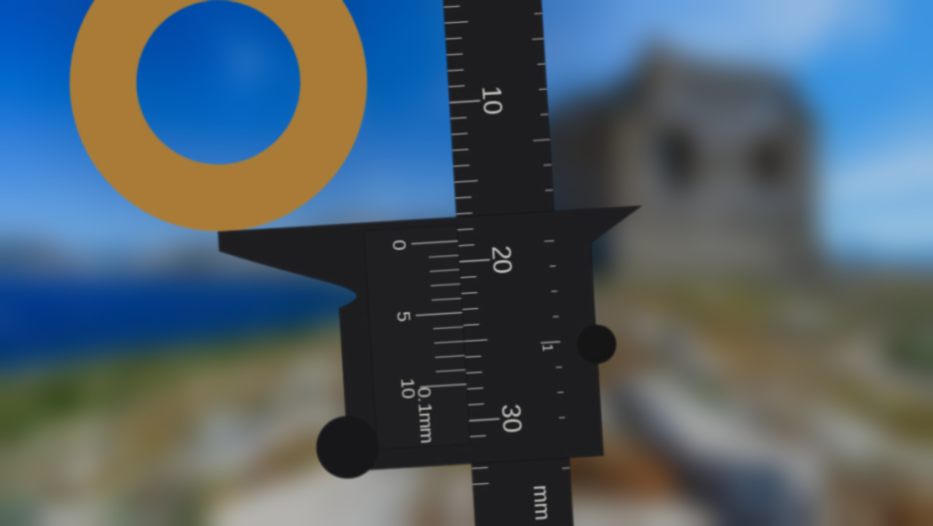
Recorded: value=18.7 unit=mm
